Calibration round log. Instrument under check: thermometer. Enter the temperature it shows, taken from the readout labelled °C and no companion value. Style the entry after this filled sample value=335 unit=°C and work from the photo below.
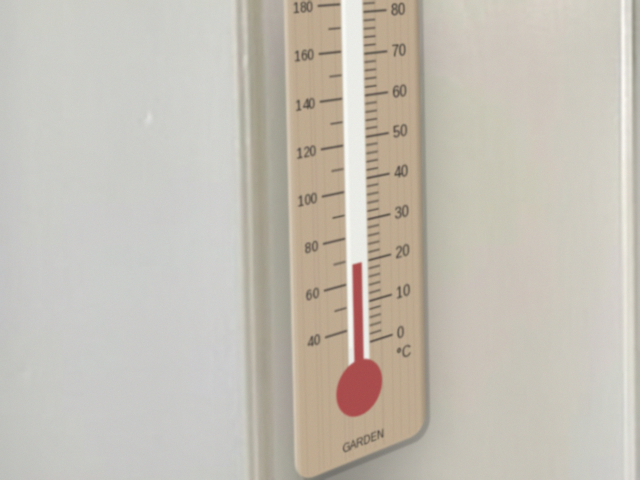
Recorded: value=20 unit=°C
